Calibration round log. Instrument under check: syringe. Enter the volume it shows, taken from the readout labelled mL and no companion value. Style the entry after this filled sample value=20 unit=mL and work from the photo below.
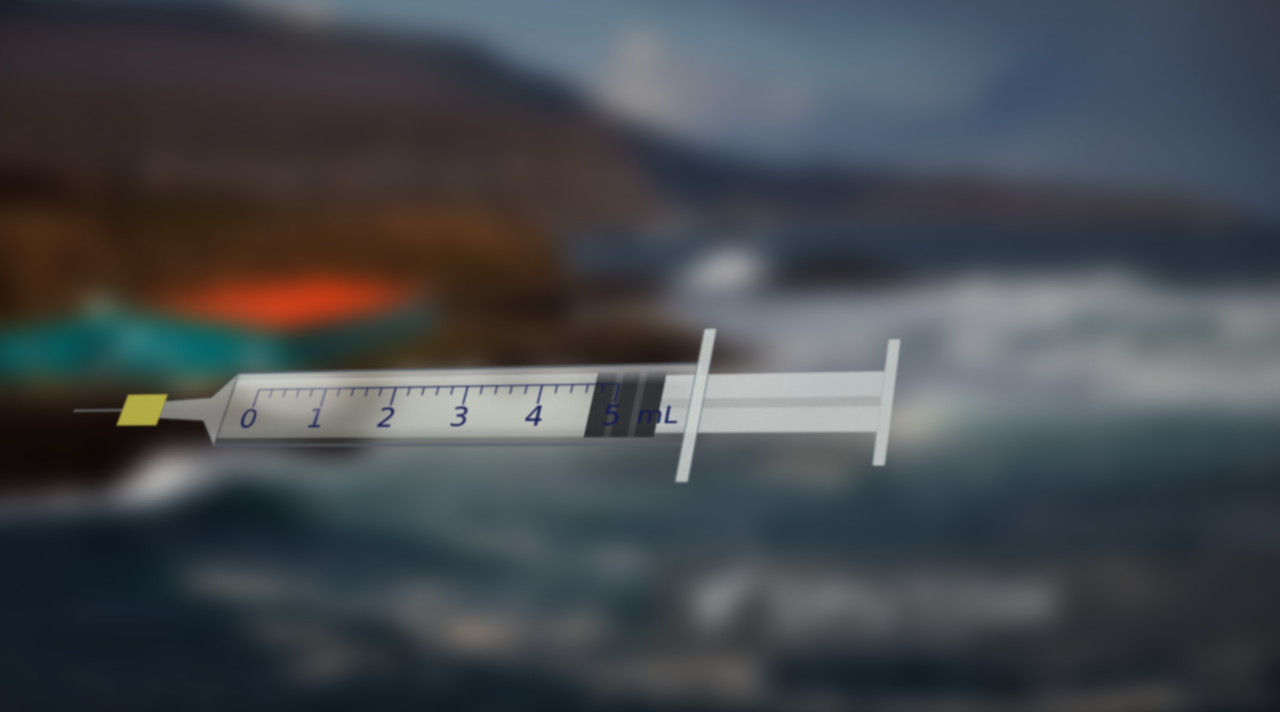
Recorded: value=4.7 unit=mL
